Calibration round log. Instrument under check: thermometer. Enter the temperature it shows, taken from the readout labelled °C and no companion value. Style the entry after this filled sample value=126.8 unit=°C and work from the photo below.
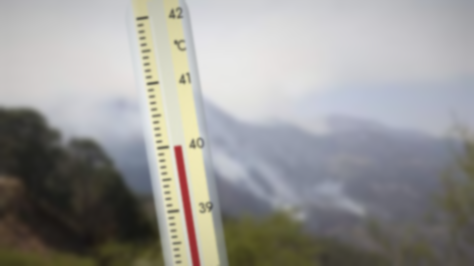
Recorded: value=40 unit=°C
